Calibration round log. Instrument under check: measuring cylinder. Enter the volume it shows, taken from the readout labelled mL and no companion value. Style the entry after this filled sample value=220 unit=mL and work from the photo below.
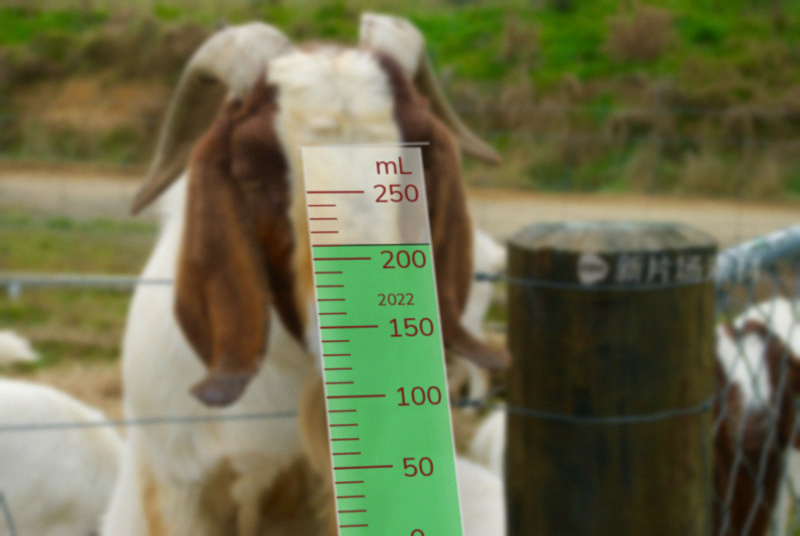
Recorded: value=210 unit=mL
